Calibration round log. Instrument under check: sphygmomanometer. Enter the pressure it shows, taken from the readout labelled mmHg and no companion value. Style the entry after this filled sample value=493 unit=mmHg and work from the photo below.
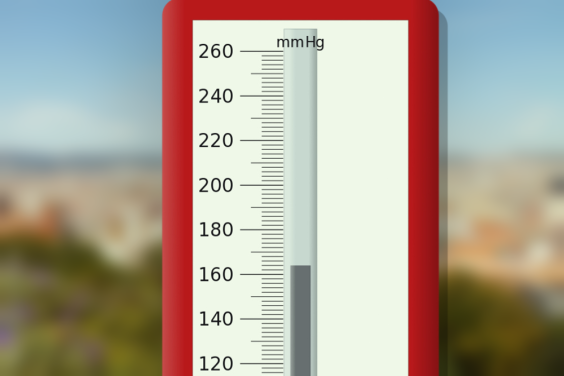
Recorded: value=164 unit=mmHg
